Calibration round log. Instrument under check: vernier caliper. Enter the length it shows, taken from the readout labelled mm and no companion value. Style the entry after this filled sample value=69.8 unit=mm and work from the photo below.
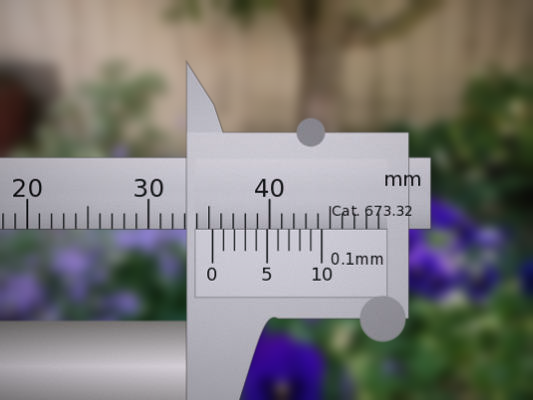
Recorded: value=35.3 unit=mm
